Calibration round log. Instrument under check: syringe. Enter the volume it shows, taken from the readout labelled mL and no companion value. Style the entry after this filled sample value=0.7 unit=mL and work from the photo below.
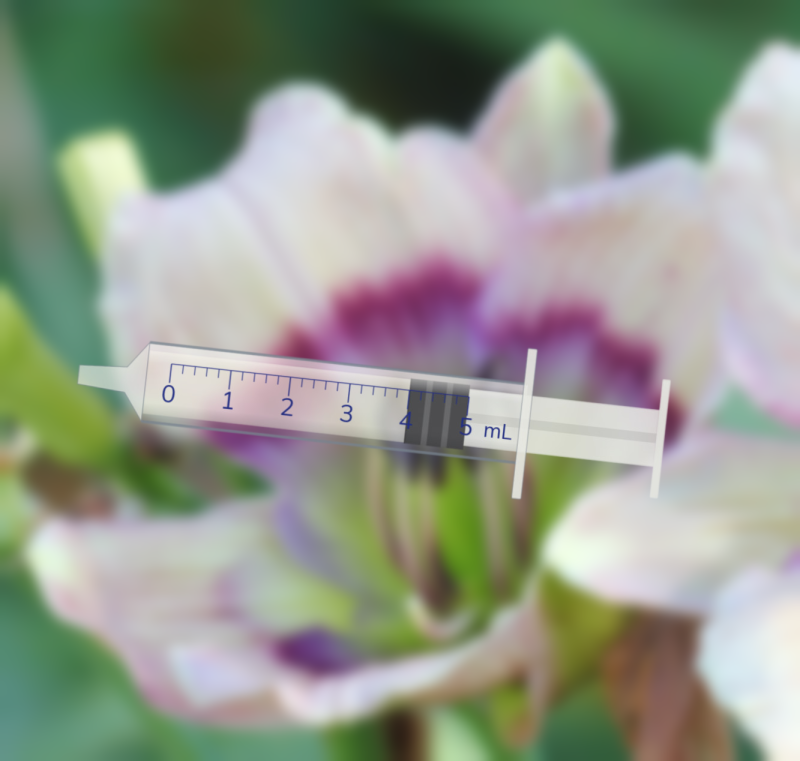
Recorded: value=4 unit=mL
